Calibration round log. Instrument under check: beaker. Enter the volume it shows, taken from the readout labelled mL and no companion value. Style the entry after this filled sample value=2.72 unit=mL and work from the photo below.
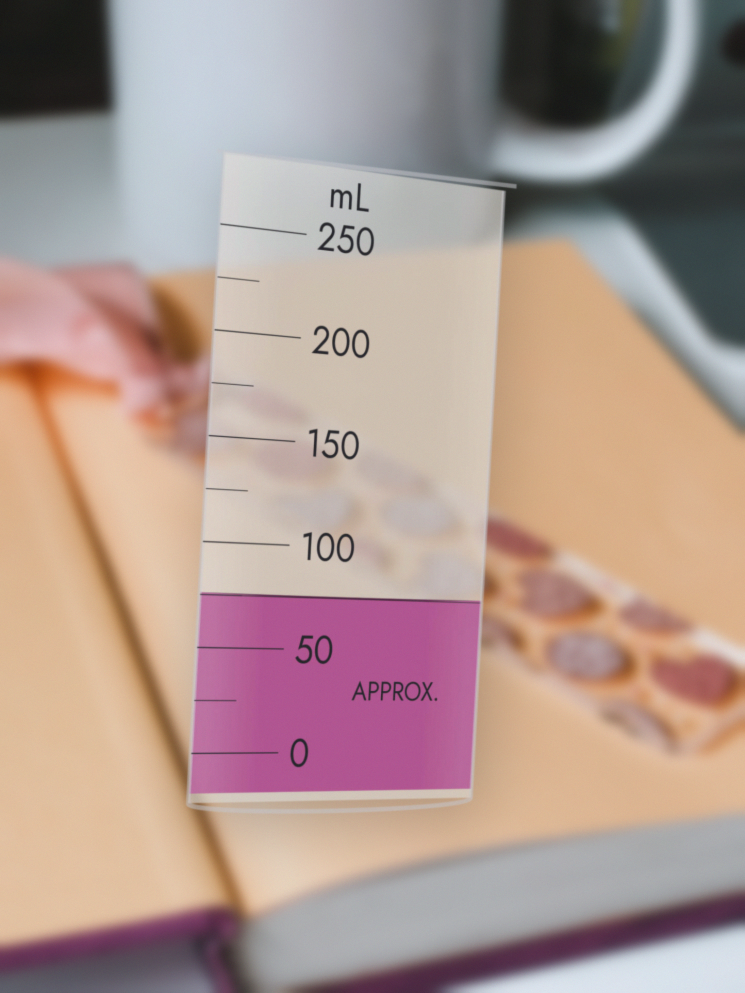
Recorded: value=75 unit=mL
